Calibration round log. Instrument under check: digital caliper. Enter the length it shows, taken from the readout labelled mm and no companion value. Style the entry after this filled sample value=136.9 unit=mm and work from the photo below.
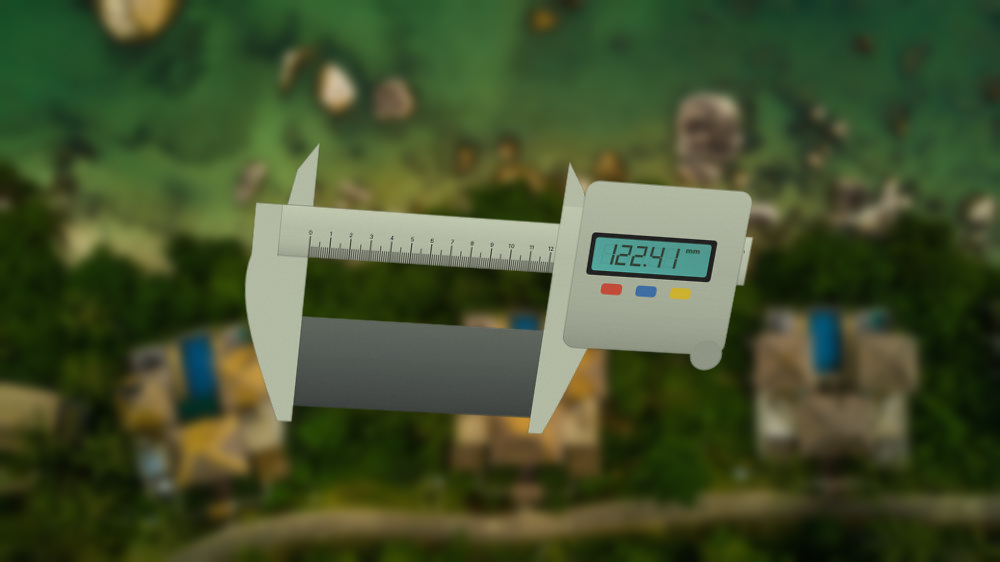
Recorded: value=122.41 unit=mm
